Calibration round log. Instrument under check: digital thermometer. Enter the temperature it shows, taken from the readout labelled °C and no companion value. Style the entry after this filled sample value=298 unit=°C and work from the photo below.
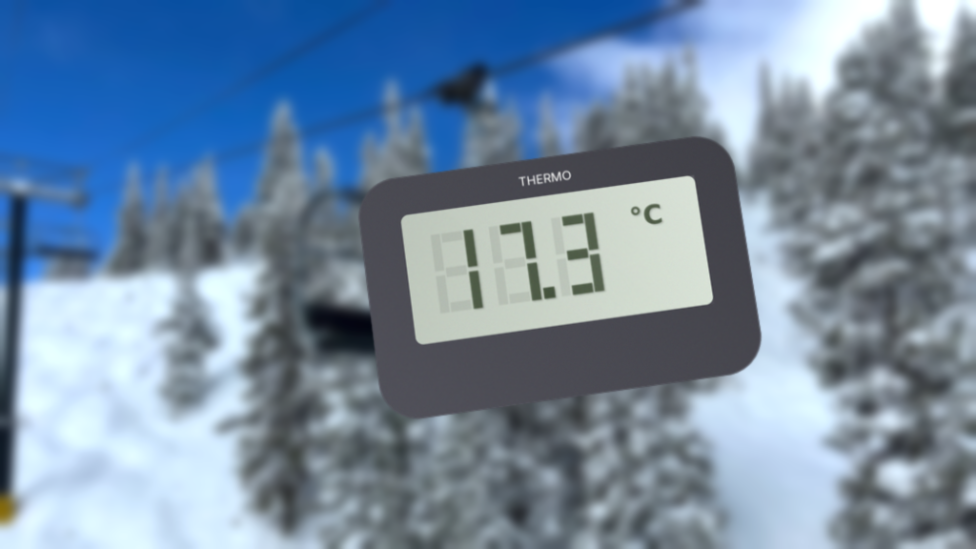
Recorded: value=17.3 unit=°C
